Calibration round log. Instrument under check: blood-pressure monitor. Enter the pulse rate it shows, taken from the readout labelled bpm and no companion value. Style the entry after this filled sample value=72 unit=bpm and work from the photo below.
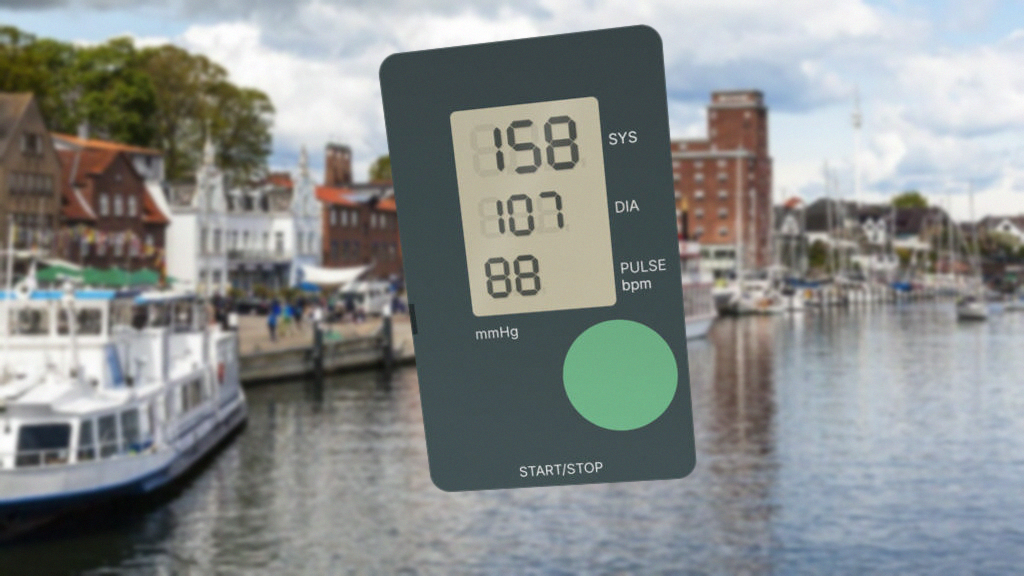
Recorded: value=88 unit=bpm
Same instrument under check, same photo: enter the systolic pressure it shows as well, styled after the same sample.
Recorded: value=158 unit=mmHg
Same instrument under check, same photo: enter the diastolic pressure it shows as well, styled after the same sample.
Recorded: value=107 unit=mmHg
